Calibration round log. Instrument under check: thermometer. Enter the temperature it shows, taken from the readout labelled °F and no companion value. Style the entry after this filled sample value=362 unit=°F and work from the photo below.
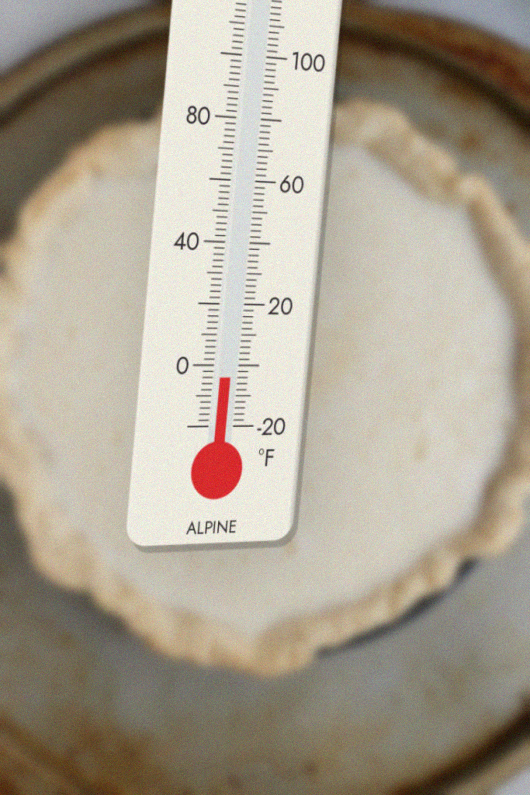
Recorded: value=-4 unit=°F
